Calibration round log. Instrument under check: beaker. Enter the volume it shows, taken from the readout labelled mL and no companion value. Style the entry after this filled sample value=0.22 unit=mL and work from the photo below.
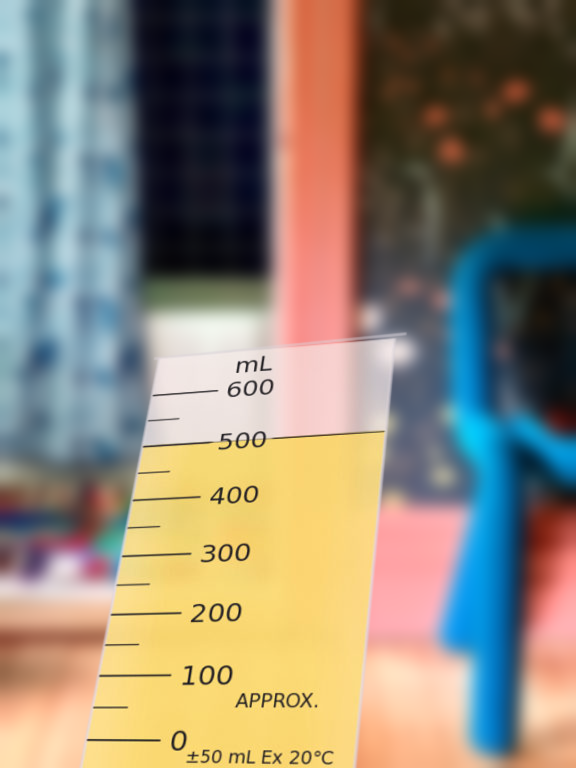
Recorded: value=500 unit=mL
